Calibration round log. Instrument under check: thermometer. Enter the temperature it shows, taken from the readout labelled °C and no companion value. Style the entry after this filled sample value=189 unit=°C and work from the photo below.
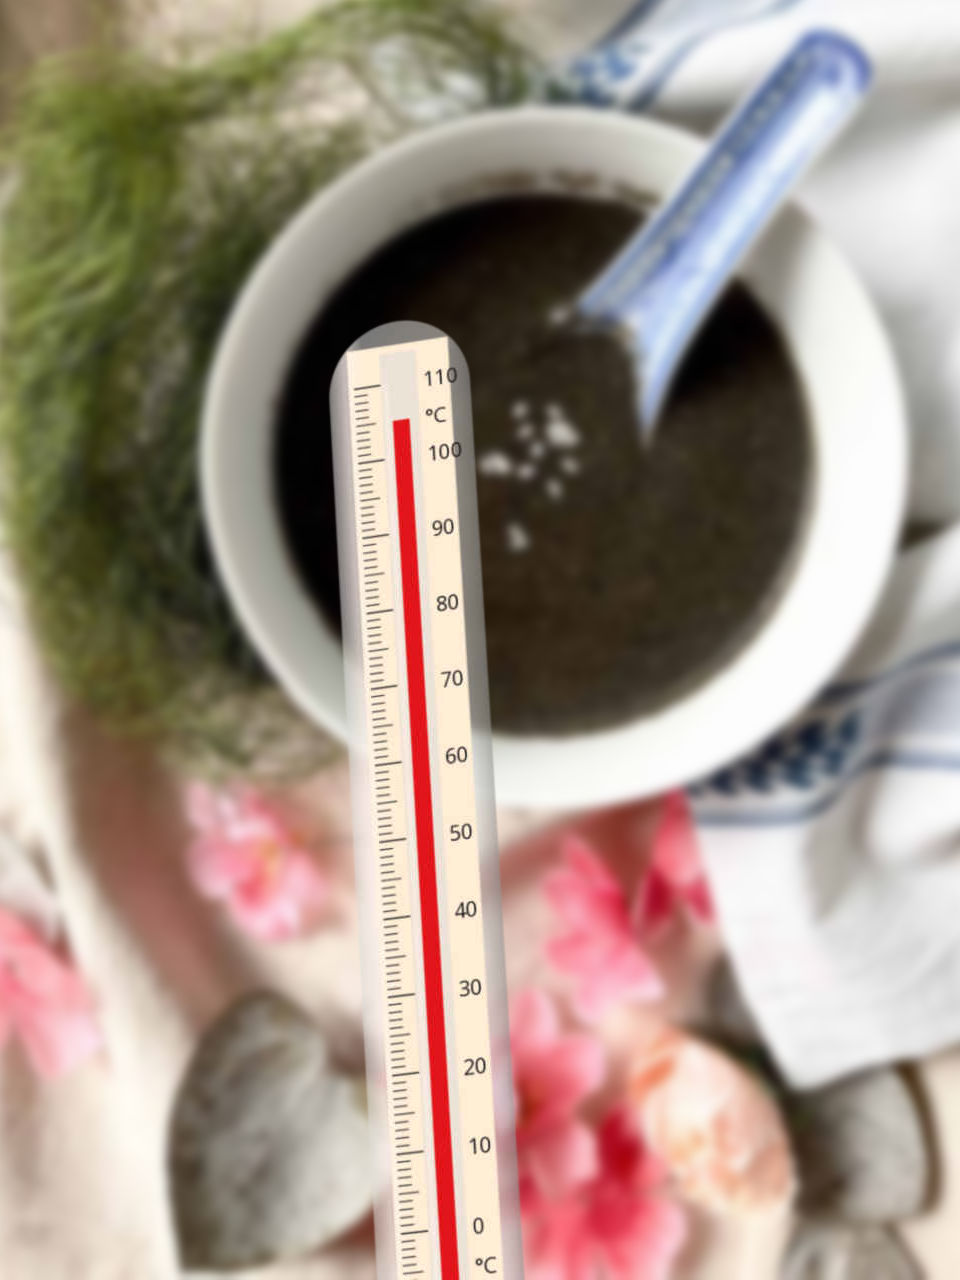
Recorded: value=105 unit=°C
